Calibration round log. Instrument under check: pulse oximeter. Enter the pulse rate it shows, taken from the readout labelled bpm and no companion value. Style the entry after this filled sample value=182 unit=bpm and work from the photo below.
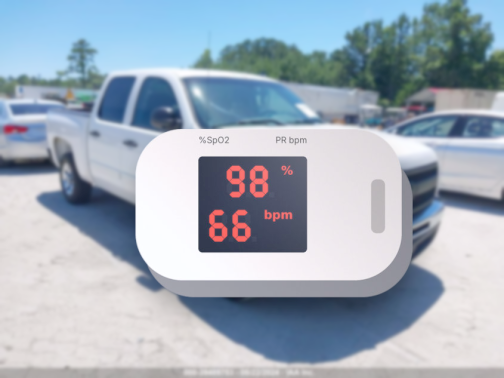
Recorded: value=66 unit=bpm
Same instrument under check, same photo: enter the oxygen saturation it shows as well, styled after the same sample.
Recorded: value=98 unit=%
